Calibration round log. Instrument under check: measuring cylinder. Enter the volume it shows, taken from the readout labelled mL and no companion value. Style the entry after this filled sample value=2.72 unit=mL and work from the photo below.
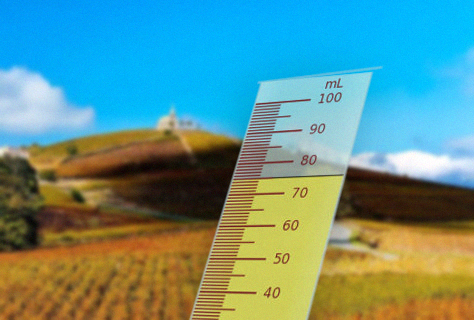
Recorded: value=75 unit=mL
